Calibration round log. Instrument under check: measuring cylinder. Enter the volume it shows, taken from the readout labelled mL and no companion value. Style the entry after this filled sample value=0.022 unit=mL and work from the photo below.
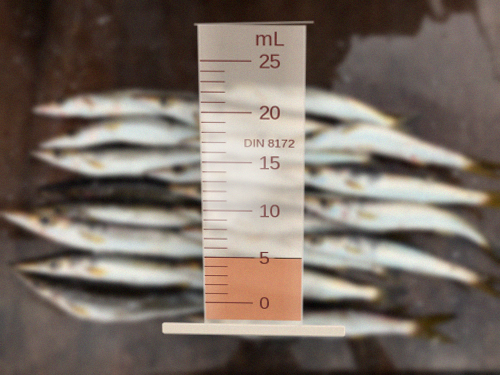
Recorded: value=5 unit=mL
